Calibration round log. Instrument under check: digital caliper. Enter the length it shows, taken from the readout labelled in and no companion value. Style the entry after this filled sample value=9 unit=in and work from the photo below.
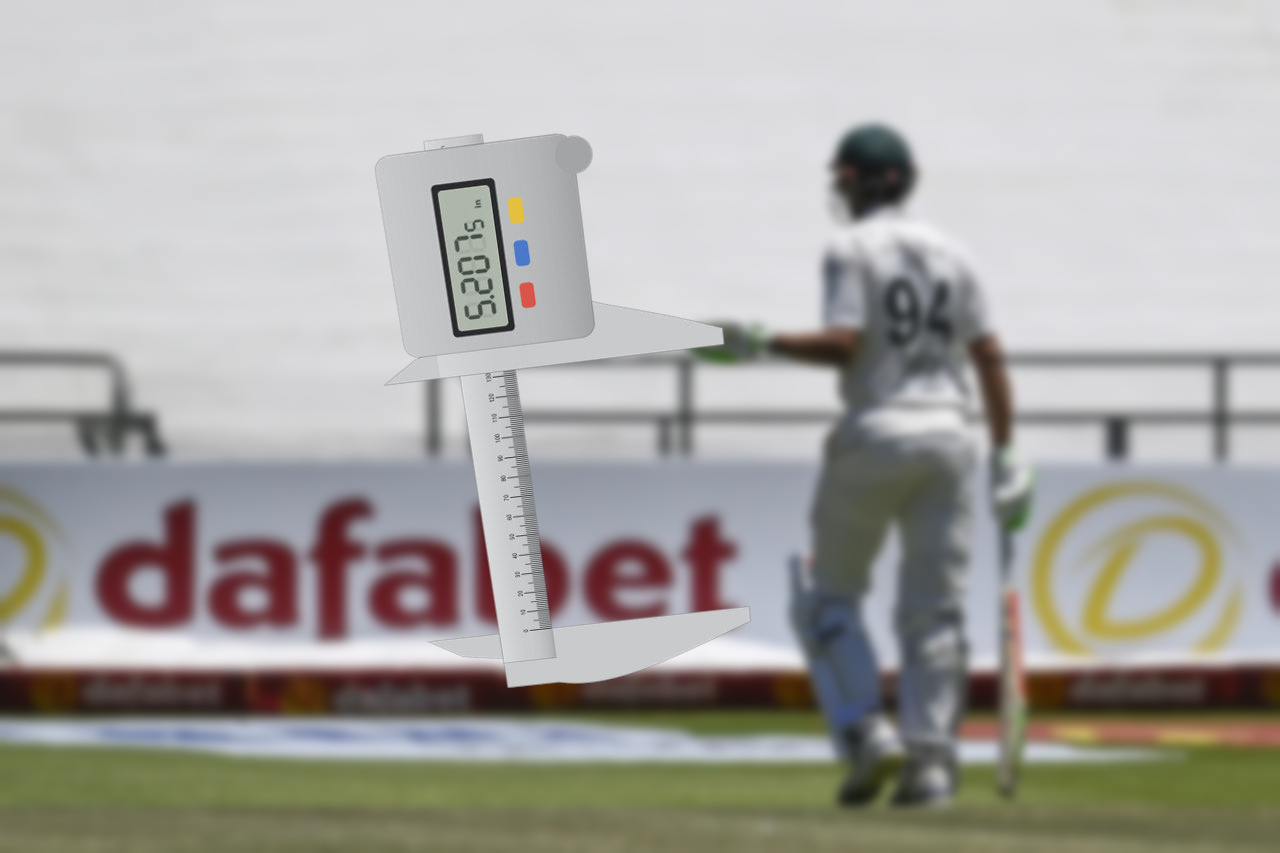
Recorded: value=5.2075 unit=in
